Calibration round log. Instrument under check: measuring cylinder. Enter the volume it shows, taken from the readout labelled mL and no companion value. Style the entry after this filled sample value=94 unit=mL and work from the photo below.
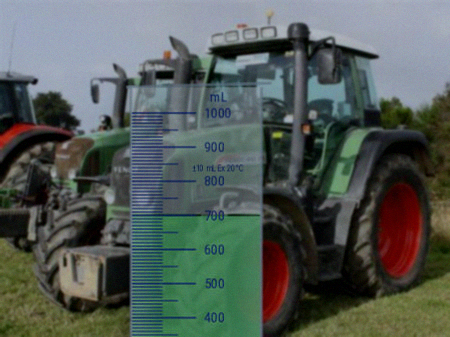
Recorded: value=700 unit=mL
